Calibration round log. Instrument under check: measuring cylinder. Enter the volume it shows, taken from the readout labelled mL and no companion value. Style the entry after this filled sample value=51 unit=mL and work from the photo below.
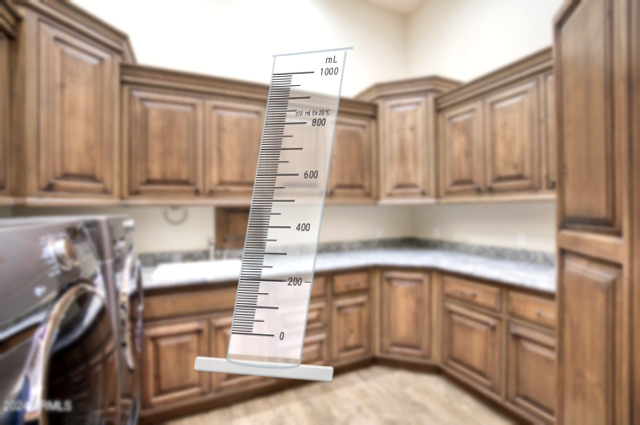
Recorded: value=200 unit=mL
